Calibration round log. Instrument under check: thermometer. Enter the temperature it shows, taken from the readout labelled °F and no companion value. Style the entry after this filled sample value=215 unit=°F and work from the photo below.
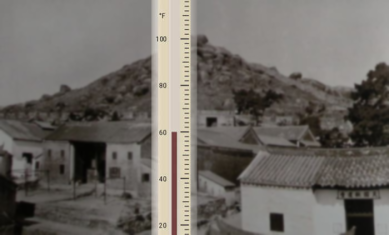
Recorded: value=60 unit=°F
